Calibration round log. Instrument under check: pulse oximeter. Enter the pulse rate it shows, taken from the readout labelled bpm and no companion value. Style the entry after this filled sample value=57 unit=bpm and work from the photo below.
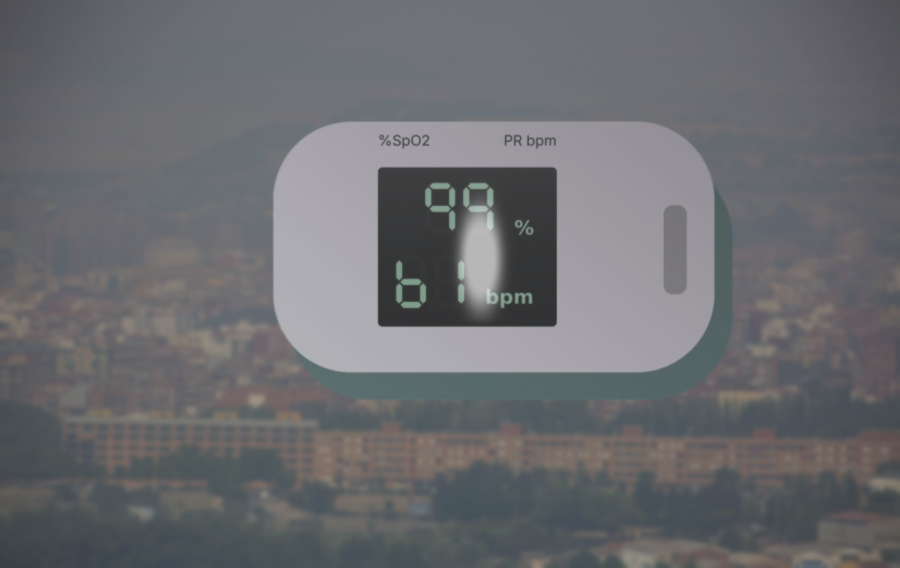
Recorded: value=61 unit=bpm
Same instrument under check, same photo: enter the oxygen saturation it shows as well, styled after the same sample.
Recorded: value=99 unit=%
